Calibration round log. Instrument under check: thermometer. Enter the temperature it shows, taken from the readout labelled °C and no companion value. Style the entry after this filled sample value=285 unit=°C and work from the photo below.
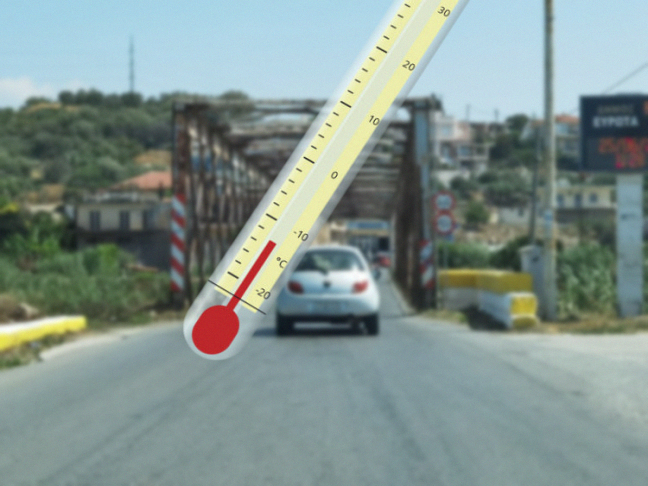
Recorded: value=-13 unit=°C
